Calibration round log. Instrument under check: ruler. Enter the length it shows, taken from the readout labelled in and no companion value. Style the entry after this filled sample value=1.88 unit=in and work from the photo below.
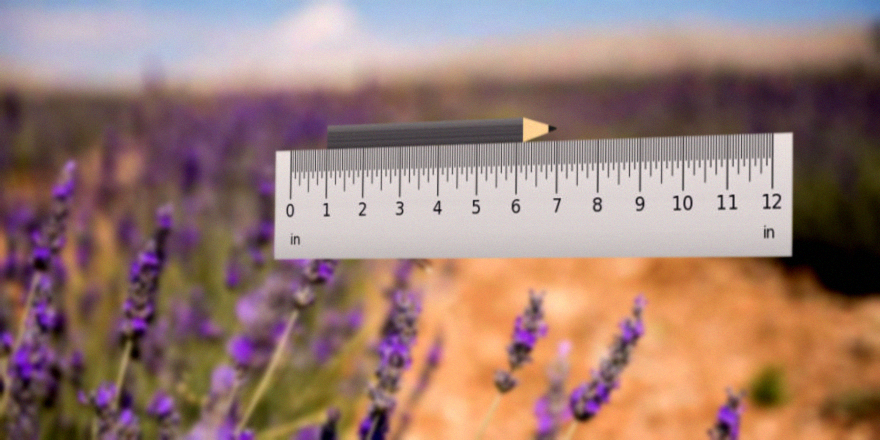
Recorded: value=6 unit=in
